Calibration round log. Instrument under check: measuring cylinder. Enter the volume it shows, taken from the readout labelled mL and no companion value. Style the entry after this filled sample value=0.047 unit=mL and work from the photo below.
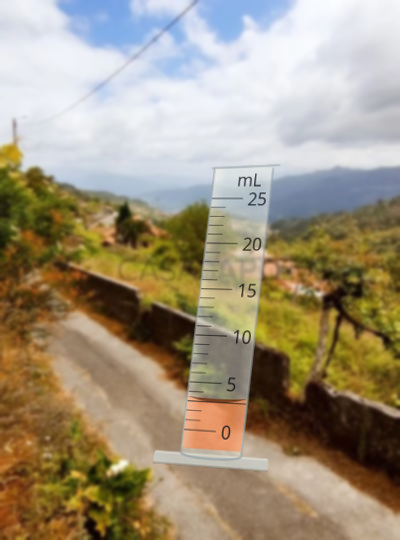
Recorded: value=3 unit=mL
